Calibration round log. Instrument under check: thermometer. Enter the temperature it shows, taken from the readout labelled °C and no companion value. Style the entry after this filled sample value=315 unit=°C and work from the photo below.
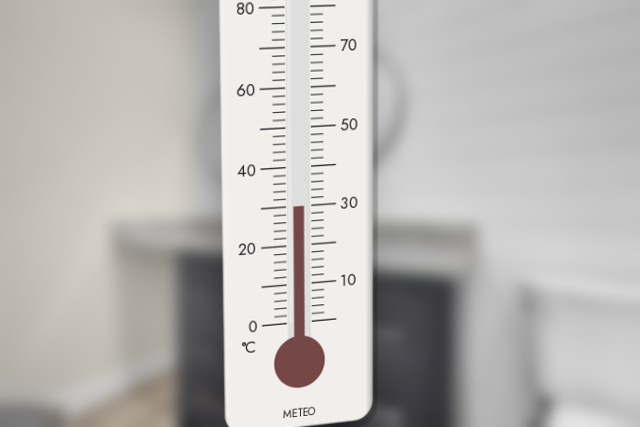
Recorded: value=30 unit=°C
